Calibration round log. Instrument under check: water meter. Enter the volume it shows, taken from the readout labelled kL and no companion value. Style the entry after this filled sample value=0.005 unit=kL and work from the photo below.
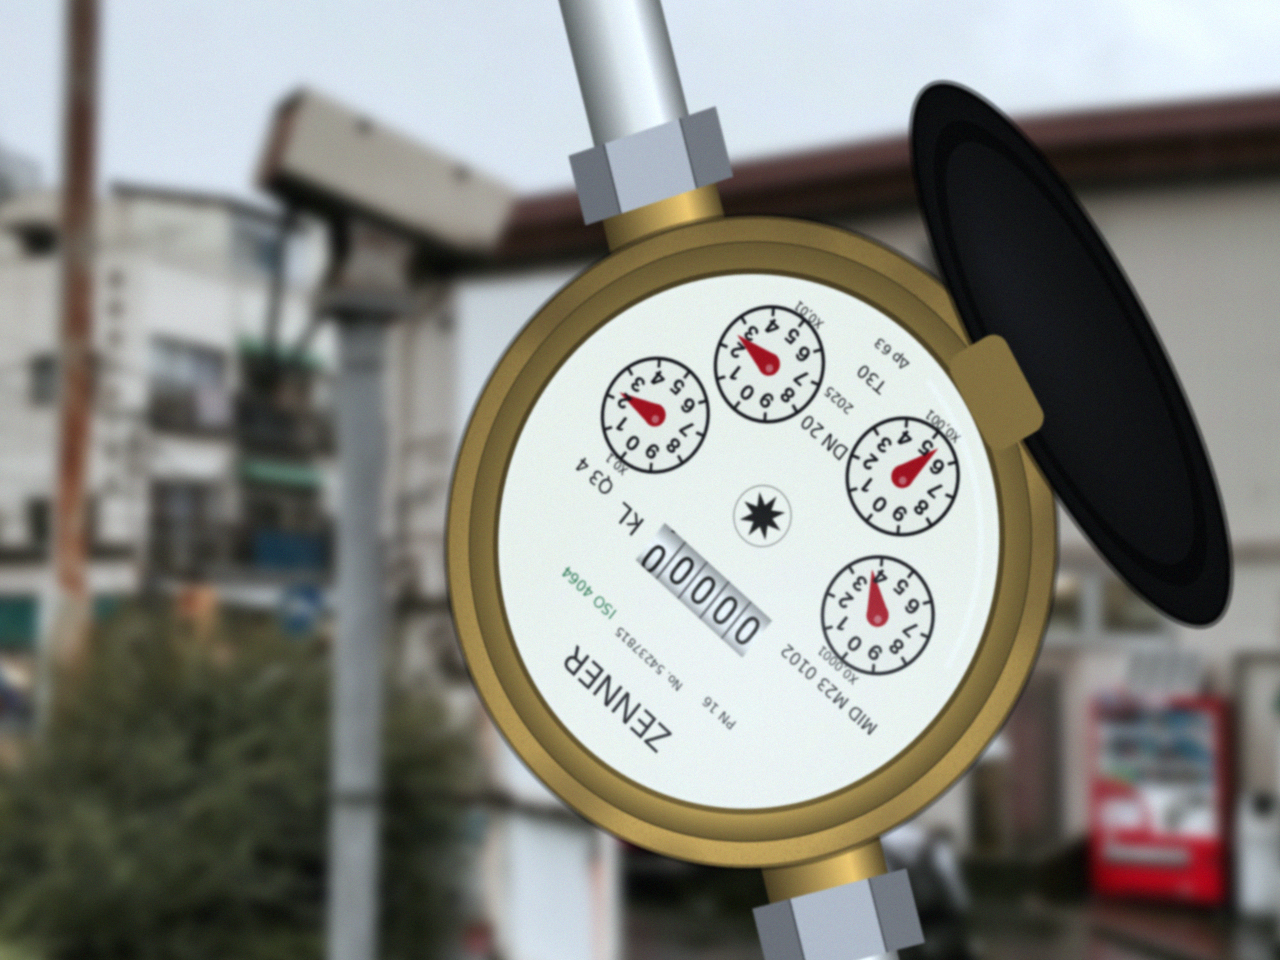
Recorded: value=0.2253 unit=kL
